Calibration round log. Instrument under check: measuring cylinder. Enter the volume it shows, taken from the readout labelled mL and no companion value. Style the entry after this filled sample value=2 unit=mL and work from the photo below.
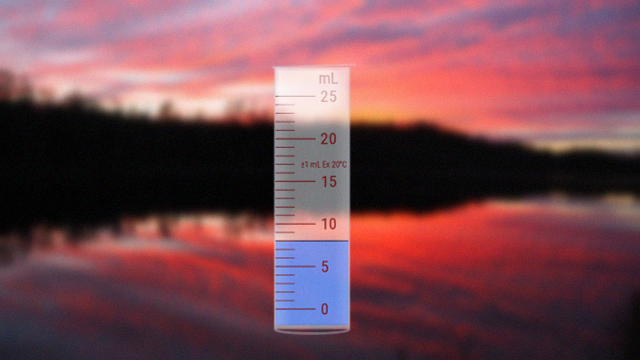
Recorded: value=8 unit=mL
